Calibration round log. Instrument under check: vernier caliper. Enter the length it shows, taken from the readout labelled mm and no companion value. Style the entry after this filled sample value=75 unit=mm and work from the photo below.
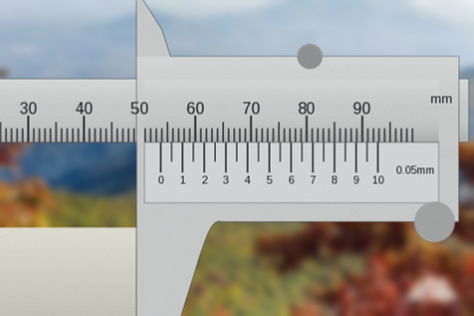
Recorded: value=53.8 unit=mm
